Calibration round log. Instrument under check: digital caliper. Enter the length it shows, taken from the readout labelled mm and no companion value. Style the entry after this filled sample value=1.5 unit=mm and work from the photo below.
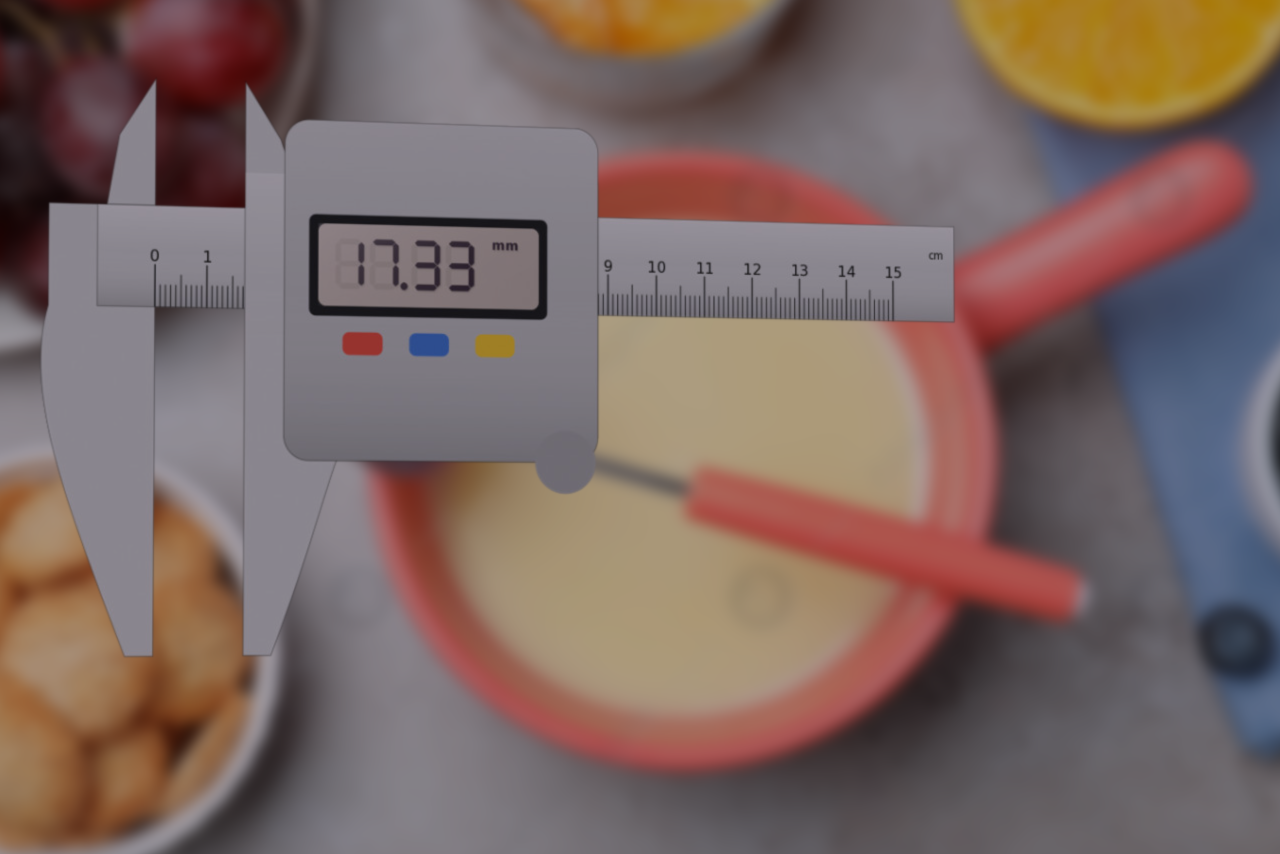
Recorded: value=17.33 unit=mm
